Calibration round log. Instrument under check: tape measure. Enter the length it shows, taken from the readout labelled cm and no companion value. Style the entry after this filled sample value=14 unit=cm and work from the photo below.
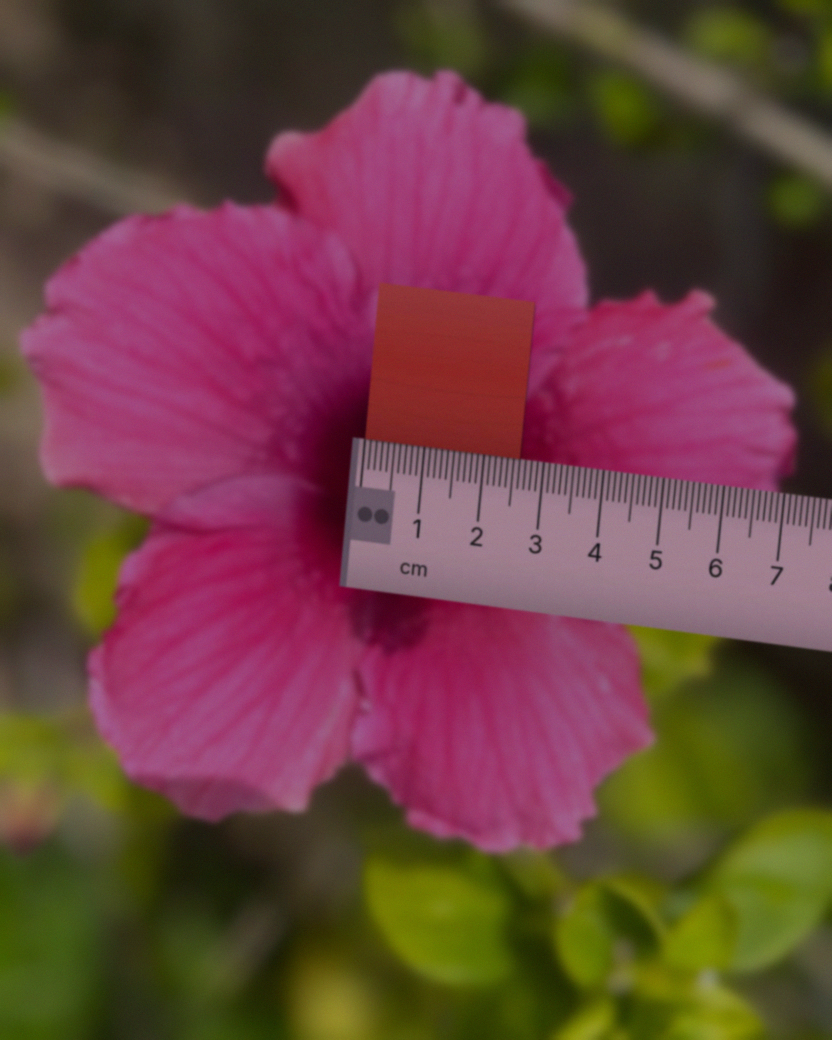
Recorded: value=2.6 unit=cm
